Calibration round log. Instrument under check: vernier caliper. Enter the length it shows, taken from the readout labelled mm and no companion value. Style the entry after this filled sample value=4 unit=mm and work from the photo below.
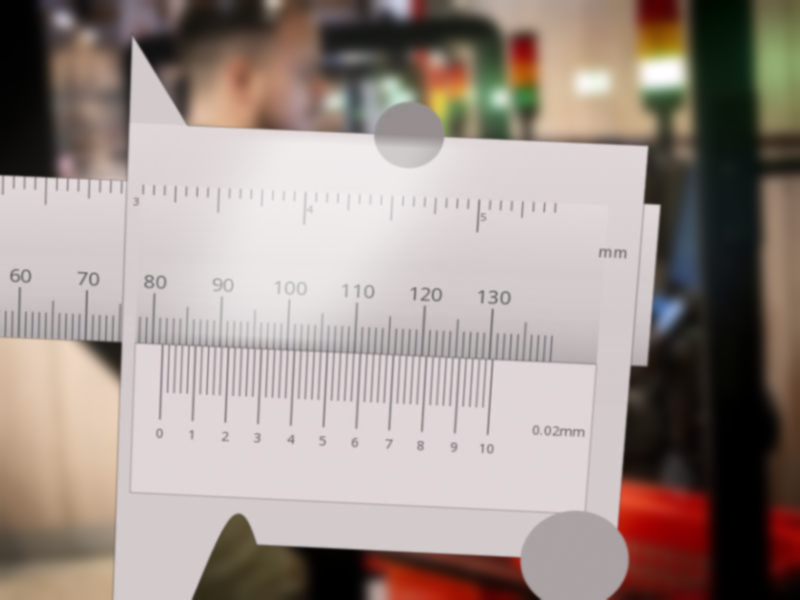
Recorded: value=81.5 unit=mm
